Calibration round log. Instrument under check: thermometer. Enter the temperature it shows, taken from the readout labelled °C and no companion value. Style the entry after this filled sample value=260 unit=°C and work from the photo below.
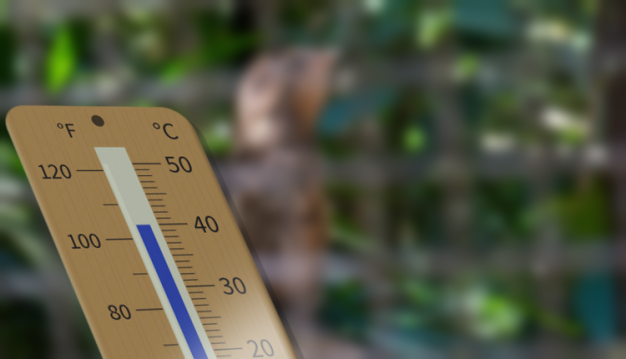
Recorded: value=40 unit=°C
